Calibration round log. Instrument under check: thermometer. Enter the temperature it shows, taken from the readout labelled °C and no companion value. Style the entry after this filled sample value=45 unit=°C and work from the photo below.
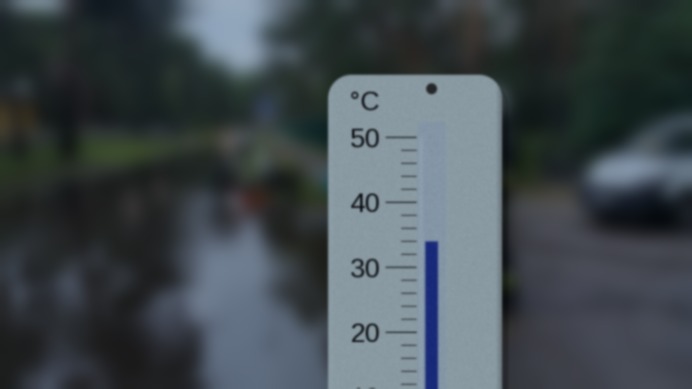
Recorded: value=34 unit=°C
